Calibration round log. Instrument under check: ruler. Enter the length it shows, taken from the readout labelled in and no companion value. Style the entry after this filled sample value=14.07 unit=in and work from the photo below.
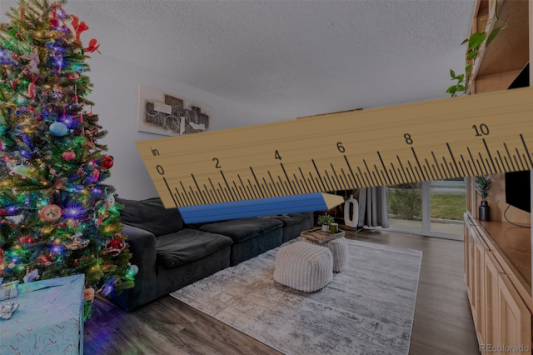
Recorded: value=5.625 unit=in
